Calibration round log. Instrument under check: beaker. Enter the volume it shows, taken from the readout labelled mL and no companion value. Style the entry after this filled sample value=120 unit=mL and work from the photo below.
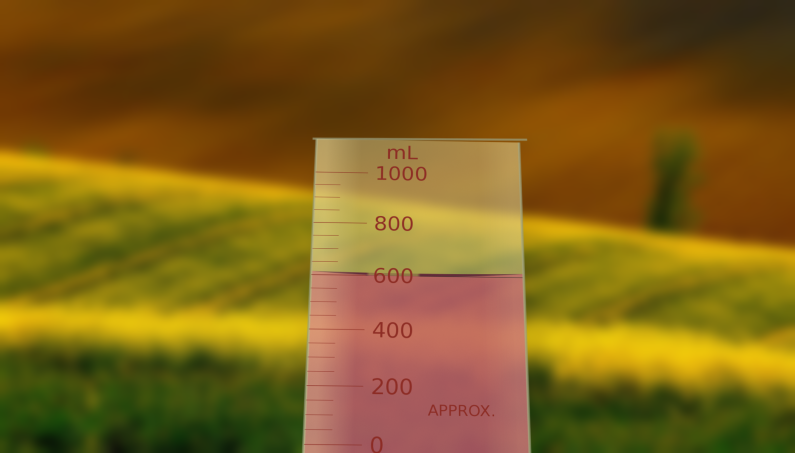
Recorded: value=600 unit=mL
